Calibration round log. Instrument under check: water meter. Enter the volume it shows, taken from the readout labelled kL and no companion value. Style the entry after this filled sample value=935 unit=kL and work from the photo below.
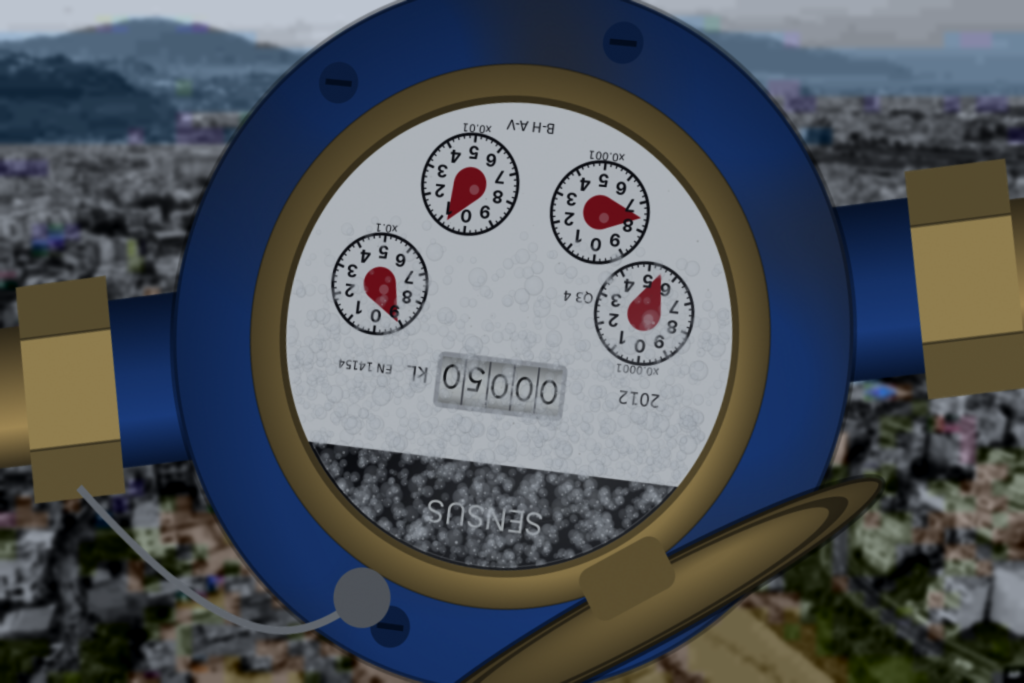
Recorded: value=49.9075 unit=kL
